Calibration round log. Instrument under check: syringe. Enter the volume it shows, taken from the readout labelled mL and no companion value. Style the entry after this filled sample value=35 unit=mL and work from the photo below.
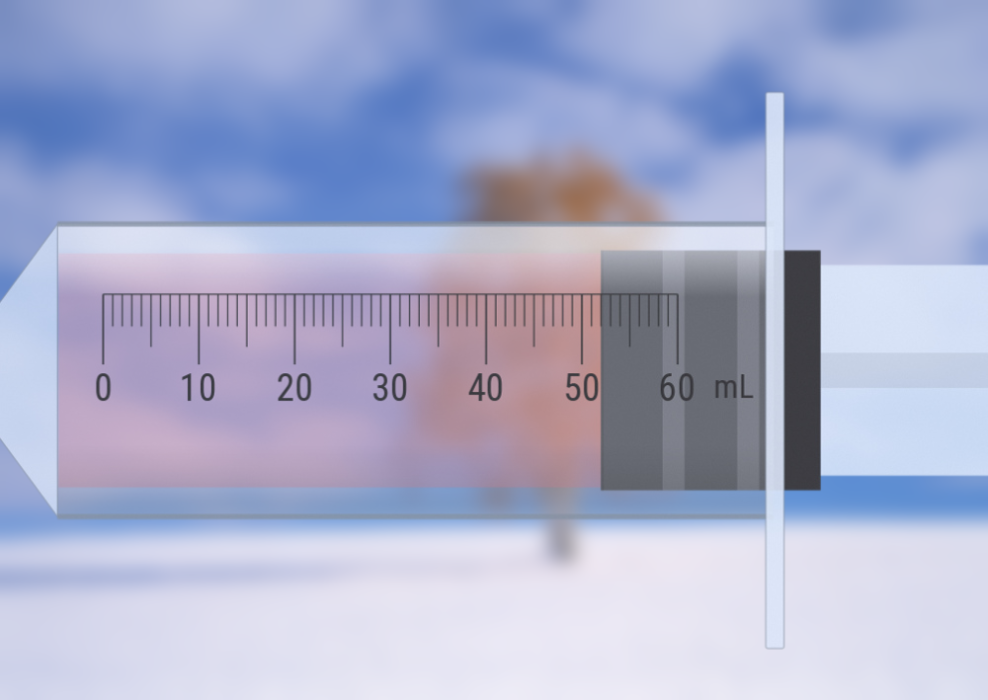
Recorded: value=52 unit=mL
